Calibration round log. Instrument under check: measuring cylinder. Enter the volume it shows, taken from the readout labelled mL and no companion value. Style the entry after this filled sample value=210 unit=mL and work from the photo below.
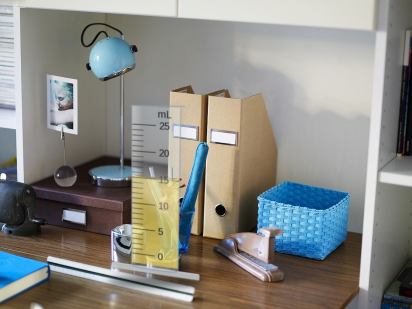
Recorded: value=15 unit=mL
